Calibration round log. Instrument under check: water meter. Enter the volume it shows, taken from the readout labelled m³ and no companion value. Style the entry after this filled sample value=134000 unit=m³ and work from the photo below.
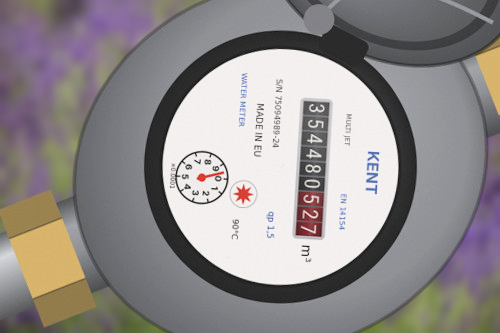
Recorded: value=354480.5269 unit=m³
